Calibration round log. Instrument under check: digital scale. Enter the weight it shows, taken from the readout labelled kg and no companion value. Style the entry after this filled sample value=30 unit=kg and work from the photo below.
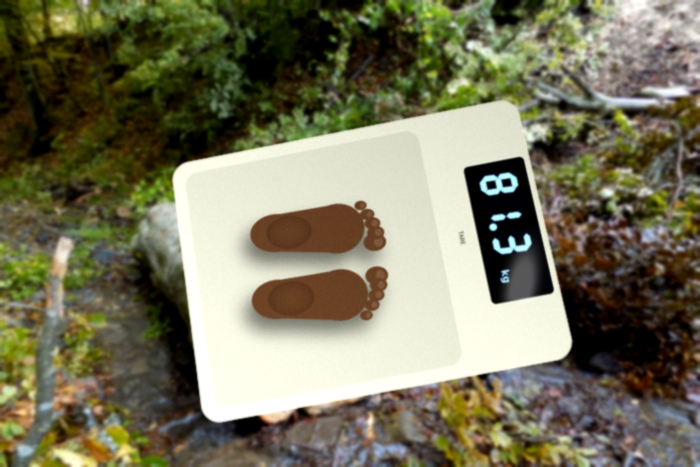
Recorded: value=81.3 unit=kg
